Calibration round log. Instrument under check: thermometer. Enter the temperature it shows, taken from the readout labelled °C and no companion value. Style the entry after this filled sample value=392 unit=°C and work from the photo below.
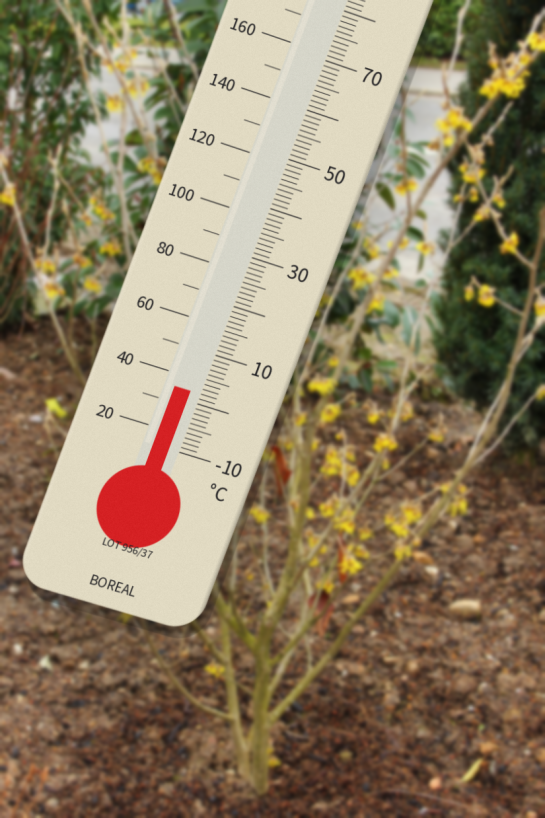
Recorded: value=2 unit=°C
